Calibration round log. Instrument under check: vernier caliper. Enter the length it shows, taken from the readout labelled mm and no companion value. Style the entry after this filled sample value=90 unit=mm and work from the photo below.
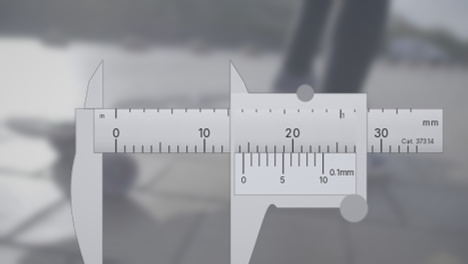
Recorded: value=14.4 unit=mm
